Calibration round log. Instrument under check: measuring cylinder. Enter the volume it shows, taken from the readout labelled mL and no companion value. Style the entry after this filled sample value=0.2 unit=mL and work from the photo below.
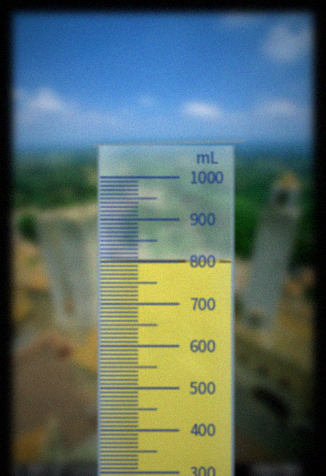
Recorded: value=800 unit=mL
